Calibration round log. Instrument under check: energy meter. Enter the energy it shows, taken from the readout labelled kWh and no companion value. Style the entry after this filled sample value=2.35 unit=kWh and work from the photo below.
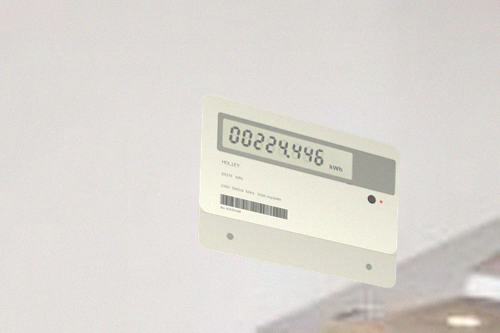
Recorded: value=224.446 unit=kWh
